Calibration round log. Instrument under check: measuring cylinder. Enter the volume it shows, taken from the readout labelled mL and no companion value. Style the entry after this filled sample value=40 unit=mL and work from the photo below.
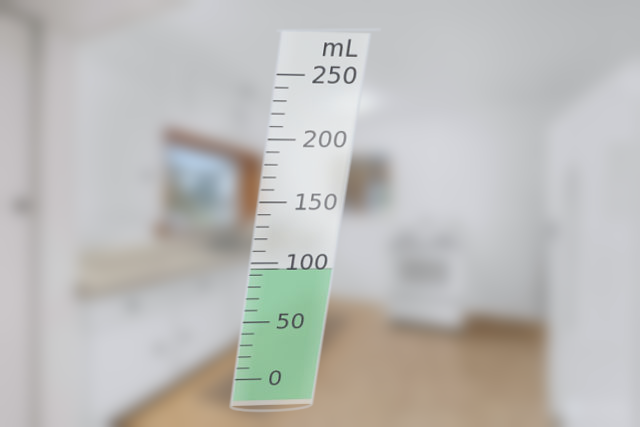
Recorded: value=95 unit=mL
